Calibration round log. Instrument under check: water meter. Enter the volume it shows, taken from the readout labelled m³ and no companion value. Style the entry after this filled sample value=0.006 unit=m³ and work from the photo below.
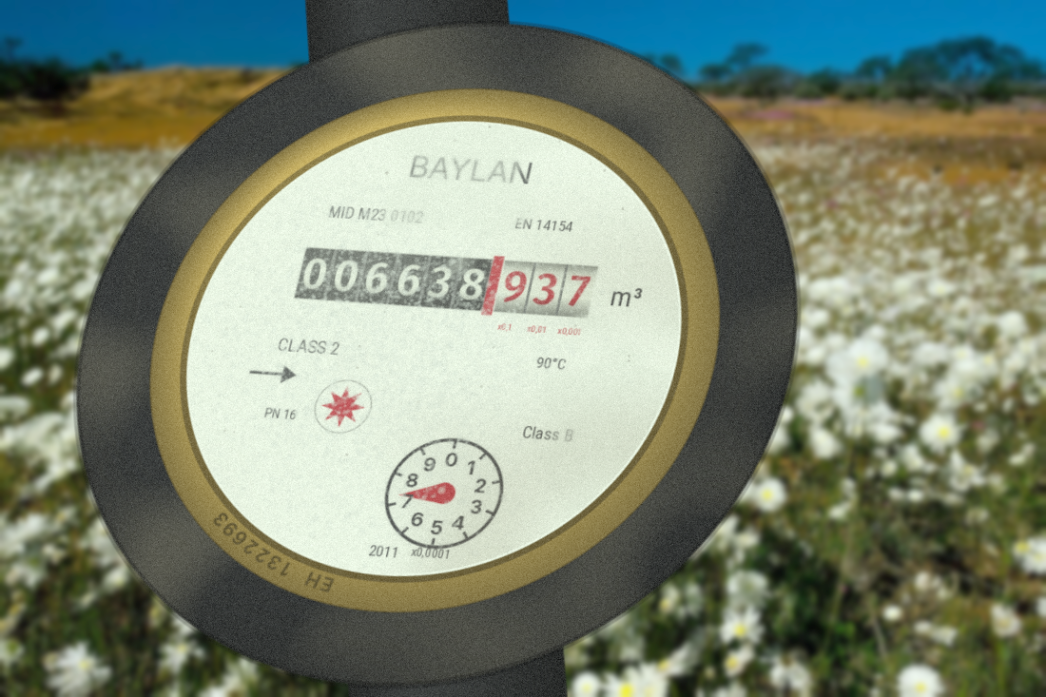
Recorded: value=6638.9377 unit=m³
